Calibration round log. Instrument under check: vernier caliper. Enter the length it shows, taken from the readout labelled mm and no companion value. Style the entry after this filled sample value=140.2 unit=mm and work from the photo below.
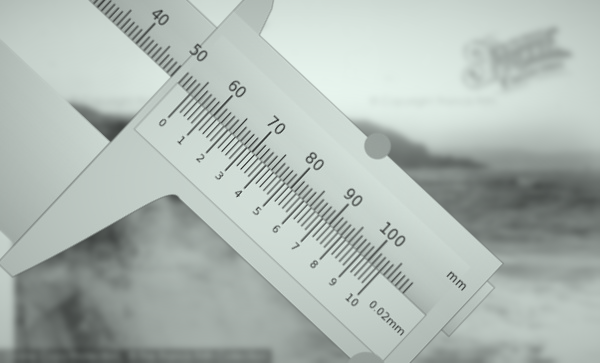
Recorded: value=54.0 unit=mm
